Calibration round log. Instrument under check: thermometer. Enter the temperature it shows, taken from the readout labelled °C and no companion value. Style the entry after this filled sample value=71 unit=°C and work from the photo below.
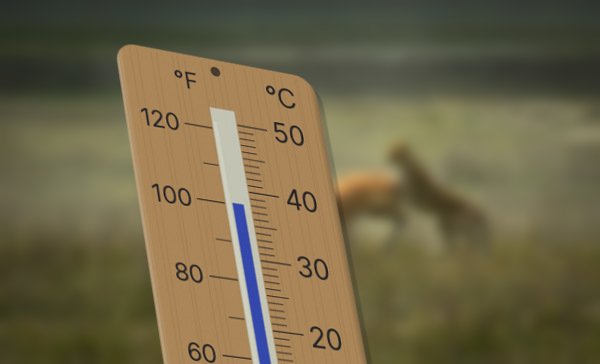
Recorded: value=38 unit=°C
